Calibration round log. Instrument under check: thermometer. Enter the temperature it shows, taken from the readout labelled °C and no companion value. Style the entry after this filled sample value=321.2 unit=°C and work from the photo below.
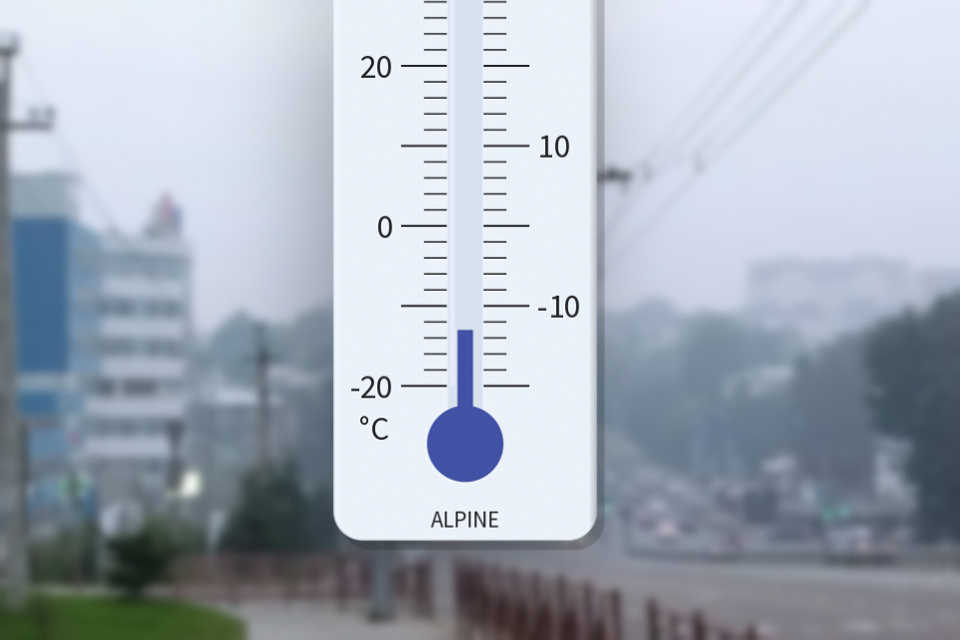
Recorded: value=-13 unit=°C
